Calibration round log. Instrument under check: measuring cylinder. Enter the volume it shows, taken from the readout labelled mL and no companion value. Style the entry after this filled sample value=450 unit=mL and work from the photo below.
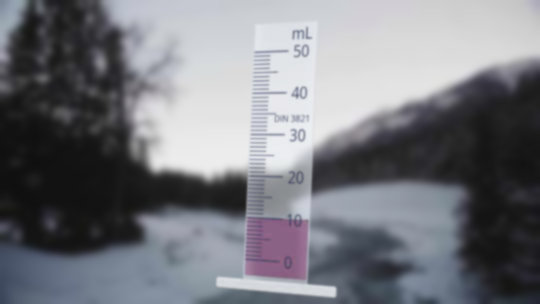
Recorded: value=10 unit=mL
